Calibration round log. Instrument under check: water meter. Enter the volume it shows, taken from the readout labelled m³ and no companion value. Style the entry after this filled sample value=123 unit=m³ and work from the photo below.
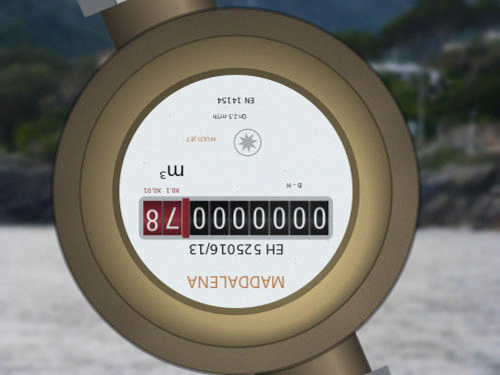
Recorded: value=0.78 unit=m³
